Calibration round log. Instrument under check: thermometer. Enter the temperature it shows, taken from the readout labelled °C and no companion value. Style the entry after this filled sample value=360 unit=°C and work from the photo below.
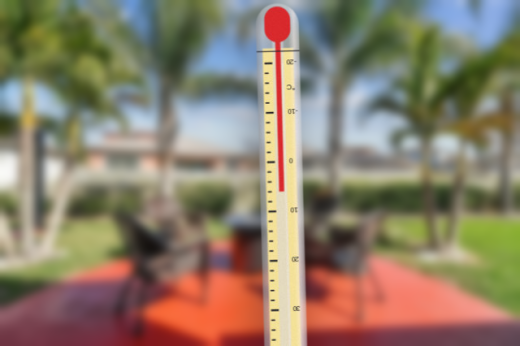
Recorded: value=6 unit=°C
